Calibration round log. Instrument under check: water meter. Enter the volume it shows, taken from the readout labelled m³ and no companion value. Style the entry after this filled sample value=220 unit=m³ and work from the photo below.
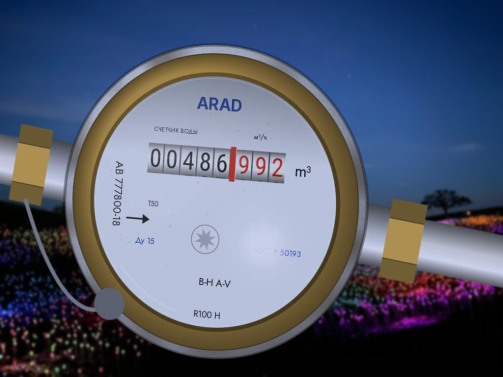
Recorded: value=486.992 unit=m³
